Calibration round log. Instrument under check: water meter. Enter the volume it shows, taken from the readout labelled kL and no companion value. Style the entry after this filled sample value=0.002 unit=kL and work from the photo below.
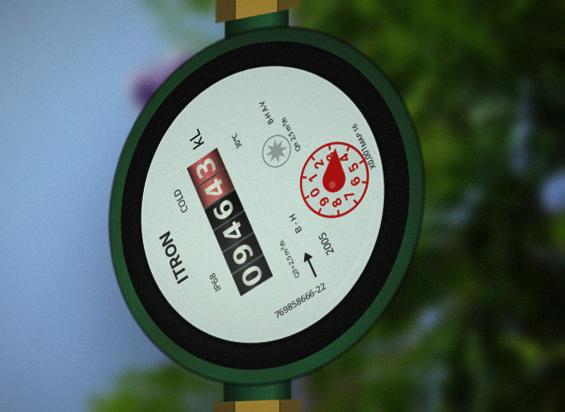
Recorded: value=946.433 unit=kL
